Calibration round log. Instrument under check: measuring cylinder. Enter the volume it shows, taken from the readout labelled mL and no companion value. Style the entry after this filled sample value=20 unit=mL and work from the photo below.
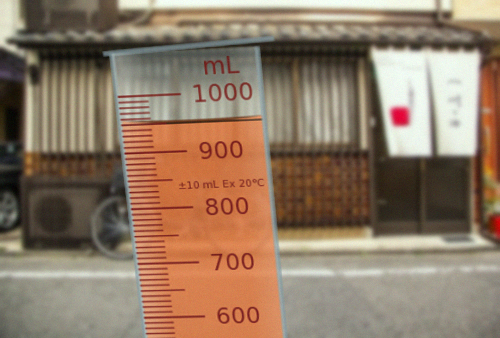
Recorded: value=950 unit=mL
